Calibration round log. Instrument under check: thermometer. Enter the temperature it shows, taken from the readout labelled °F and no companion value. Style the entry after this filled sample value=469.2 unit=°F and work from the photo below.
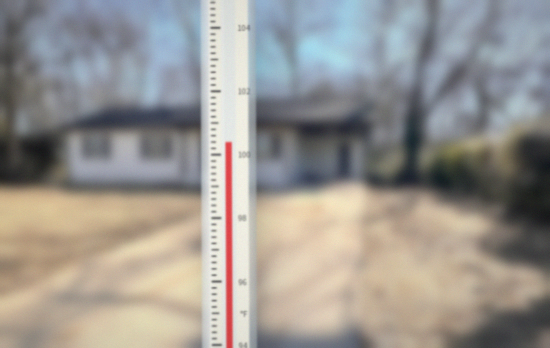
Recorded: value=100.4 unit=°F
